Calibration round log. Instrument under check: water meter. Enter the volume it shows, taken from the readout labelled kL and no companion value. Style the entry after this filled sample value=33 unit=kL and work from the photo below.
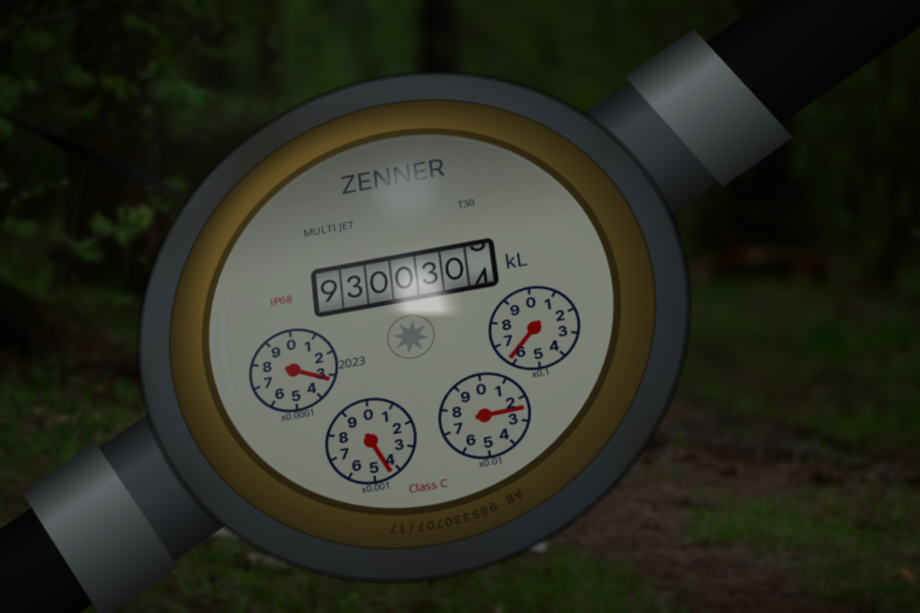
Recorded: value=9300303.6243 unit=kL
